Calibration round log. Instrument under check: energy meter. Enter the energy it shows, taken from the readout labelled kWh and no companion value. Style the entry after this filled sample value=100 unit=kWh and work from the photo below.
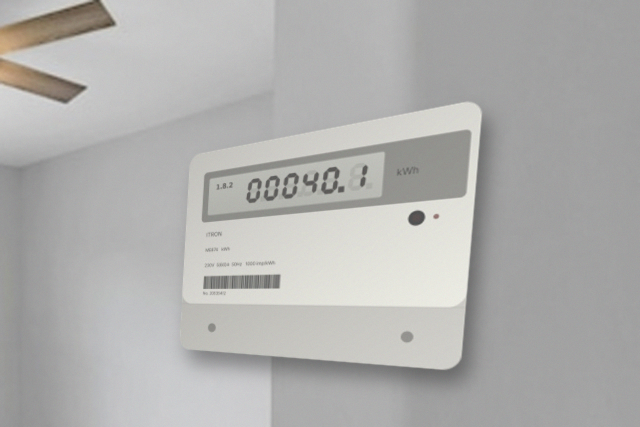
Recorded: value=40.1 unit=kWh
